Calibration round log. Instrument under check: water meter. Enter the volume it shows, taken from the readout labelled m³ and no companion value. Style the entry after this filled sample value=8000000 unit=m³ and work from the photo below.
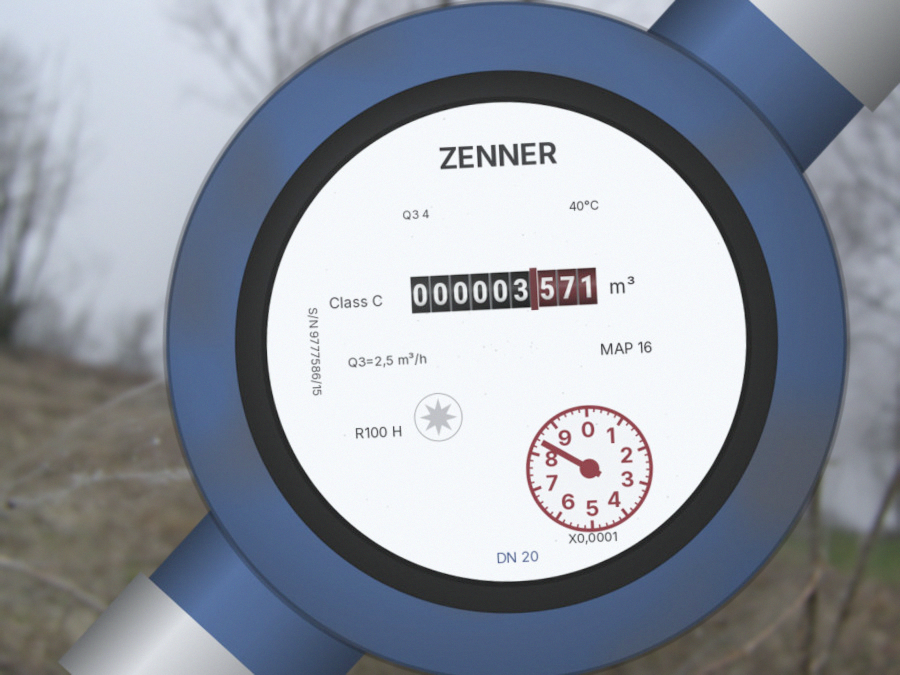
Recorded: value=3.5718 unit=m³
